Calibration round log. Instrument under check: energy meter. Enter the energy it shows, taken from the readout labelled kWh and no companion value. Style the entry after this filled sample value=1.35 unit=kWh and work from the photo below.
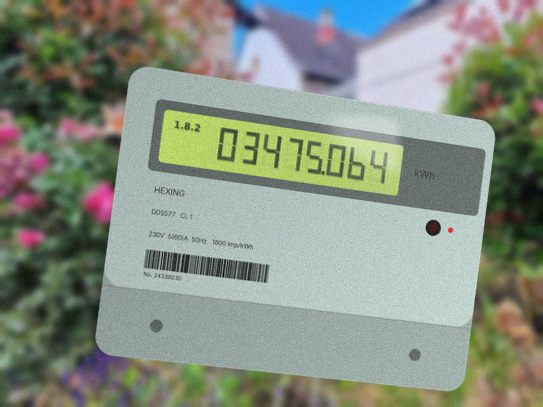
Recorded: value=3475.064 unit=kWh
